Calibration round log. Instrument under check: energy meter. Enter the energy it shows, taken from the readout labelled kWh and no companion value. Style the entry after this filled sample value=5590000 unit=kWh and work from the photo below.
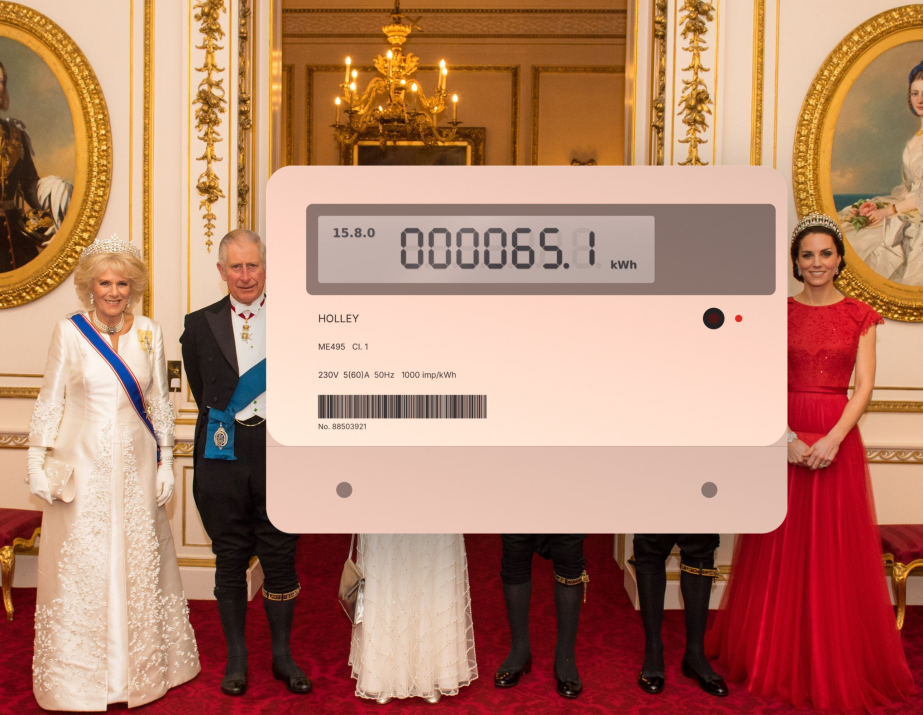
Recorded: value=65.1 unit=kWh
